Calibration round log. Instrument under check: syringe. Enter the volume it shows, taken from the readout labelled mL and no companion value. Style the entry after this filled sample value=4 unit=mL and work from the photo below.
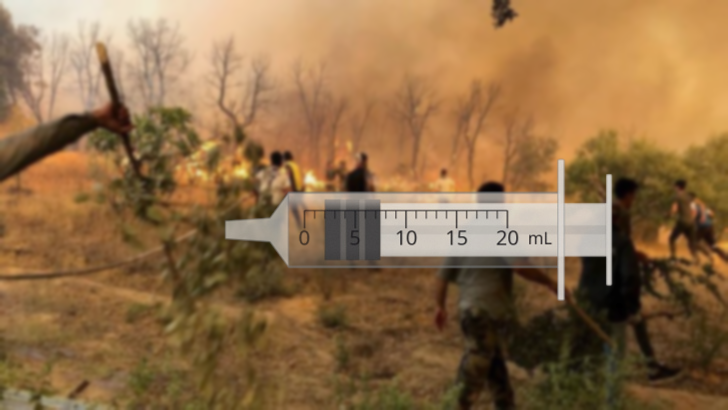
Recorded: value=2 unit=mL
